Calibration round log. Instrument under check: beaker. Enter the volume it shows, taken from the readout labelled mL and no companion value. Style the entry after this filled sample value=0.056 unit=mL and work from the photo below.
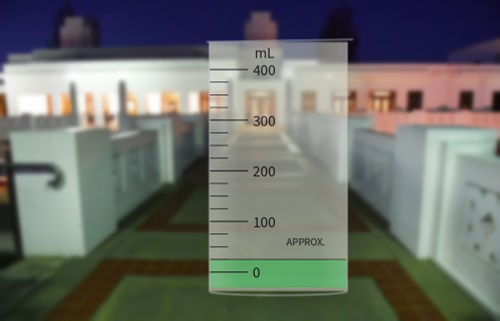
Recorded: value=25 unit=mL
